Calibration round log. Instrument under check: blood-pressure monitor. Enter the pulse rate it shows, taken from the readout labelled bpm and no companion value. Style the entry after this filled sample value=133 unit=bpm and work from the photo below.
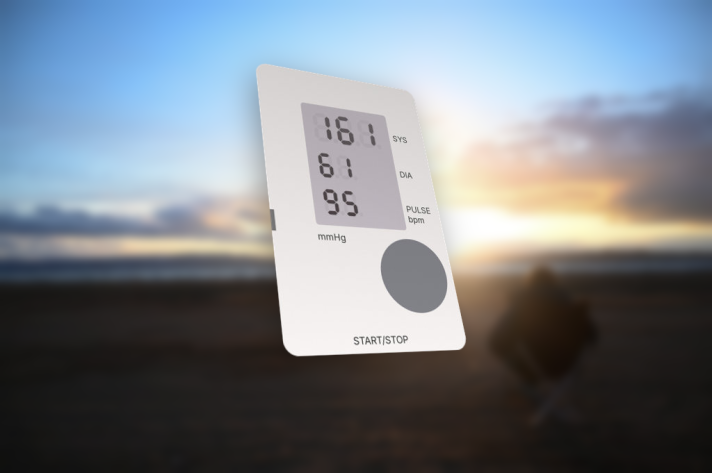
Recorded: value=95 unit=bpm
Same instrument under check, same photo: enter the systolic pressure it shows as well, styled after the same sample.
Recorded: value=161 unit=mmHg
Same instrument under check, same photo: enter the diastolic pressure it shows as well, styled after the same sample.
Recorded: value=61 unit=mmHg
